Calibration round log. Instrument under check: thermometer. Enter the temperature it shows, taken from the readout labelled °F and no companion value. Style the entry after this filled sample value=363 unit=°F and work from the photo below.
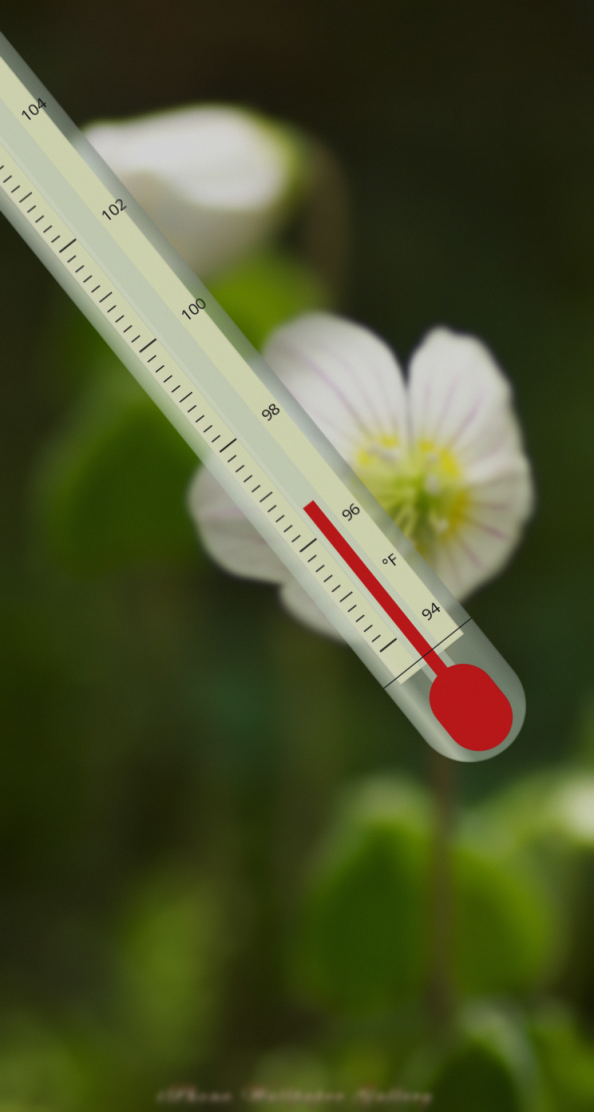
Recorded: value=96.5 unit=°F
